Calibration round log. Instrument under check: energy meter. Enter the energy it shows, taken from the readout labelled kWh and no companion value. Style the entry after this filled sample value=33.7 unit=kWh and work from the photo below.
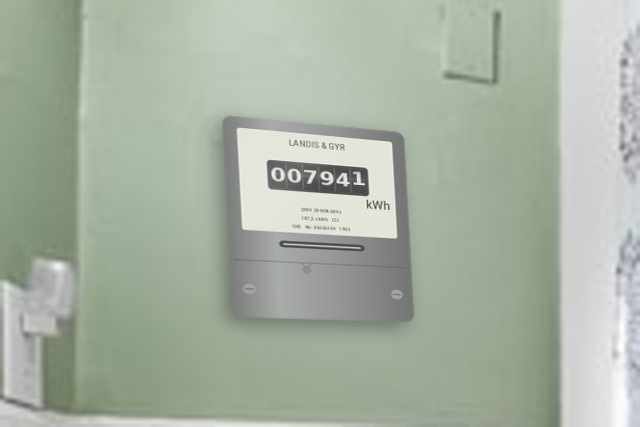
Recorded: value=7941 unit=kWh
